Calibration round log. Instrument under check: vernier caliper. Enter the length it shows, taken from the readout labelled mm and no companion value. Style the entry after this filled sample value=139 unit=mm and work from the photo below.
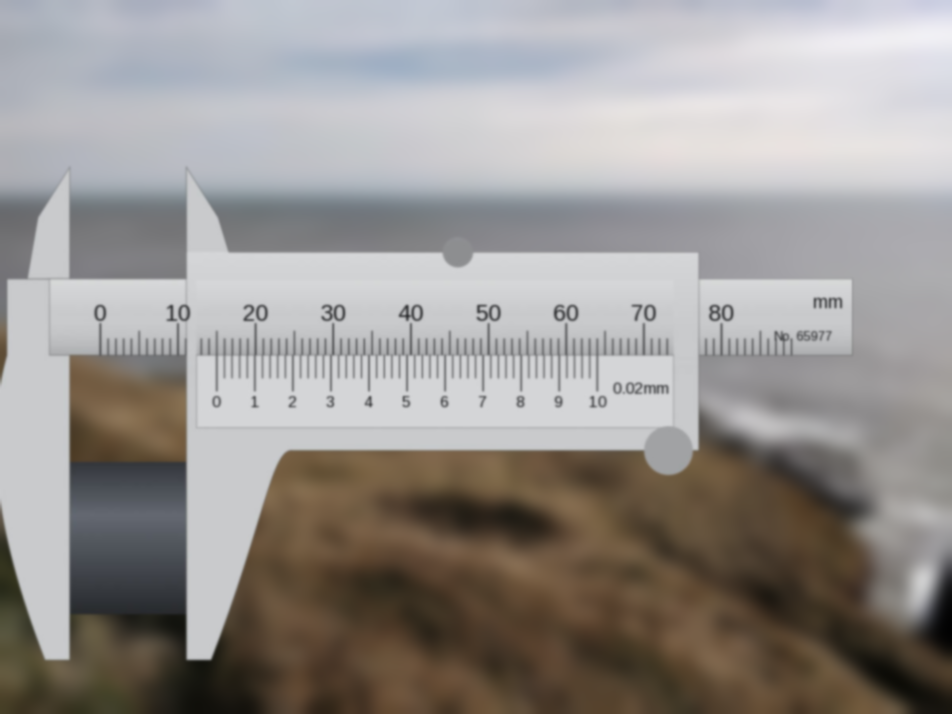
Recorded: value=15.0 unit=mm
